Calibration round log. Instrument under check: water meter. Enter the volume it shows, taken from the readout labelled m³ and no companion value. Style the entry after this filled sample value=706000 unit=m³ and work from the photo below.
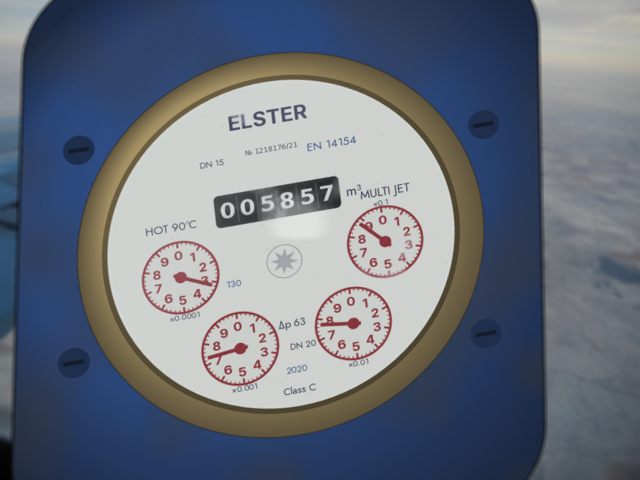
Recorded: value=5857.8773 unit=m³
